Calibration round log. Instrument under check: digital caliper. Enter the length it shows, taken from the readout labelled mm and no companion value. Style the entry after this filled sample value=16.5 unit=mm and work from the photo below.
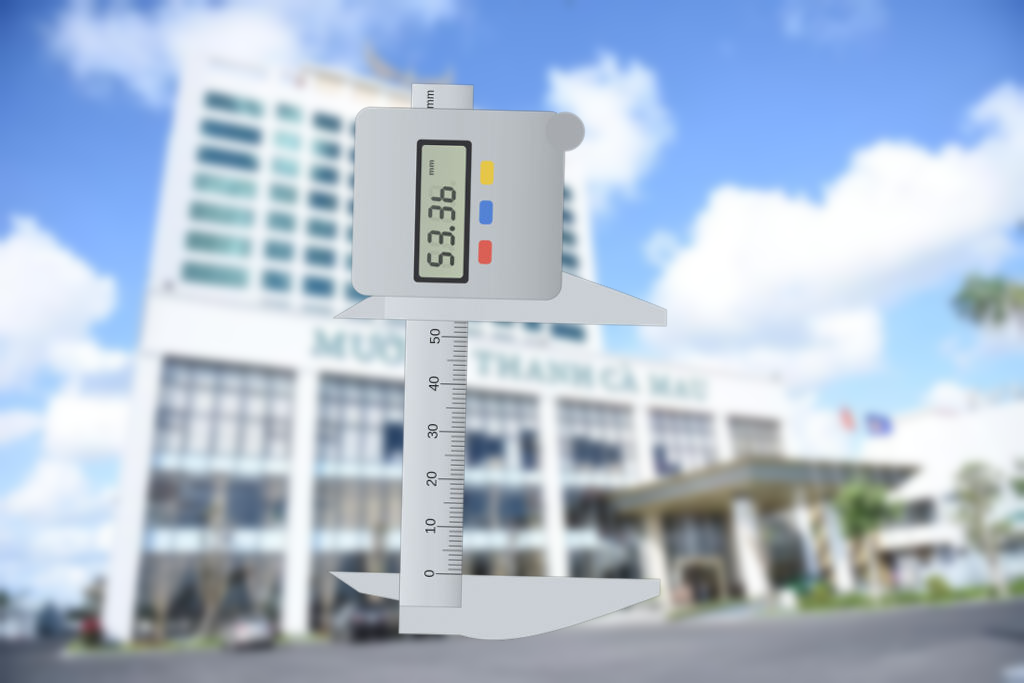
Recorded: value=53.36 unit=mm
